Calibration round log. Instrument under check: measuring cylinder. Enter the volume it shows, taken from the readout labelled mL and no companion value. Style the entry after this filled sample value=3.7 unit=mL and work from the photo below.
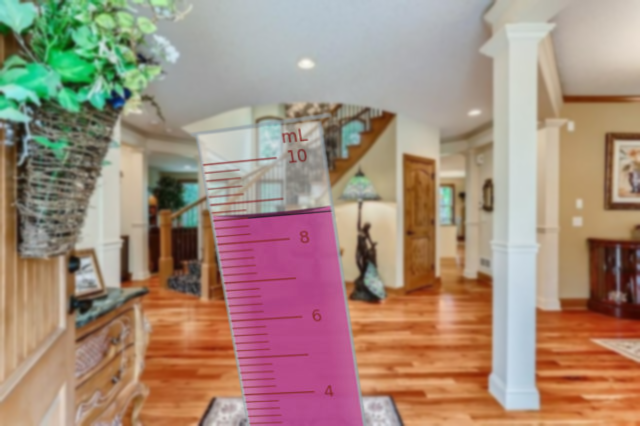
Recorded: value=8.6 unit=mL
